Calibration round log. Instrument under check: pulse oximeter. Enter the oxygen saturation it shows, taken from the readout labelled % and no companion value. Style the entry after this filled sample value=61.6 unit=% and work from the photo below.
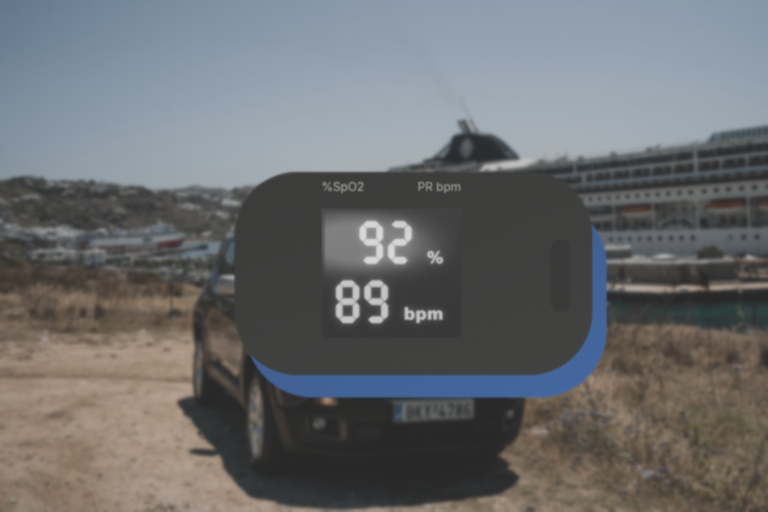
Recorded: value=92 unit=%
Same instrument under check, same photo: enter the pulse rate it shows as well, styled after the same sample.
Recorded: value=89 unit=bpm
